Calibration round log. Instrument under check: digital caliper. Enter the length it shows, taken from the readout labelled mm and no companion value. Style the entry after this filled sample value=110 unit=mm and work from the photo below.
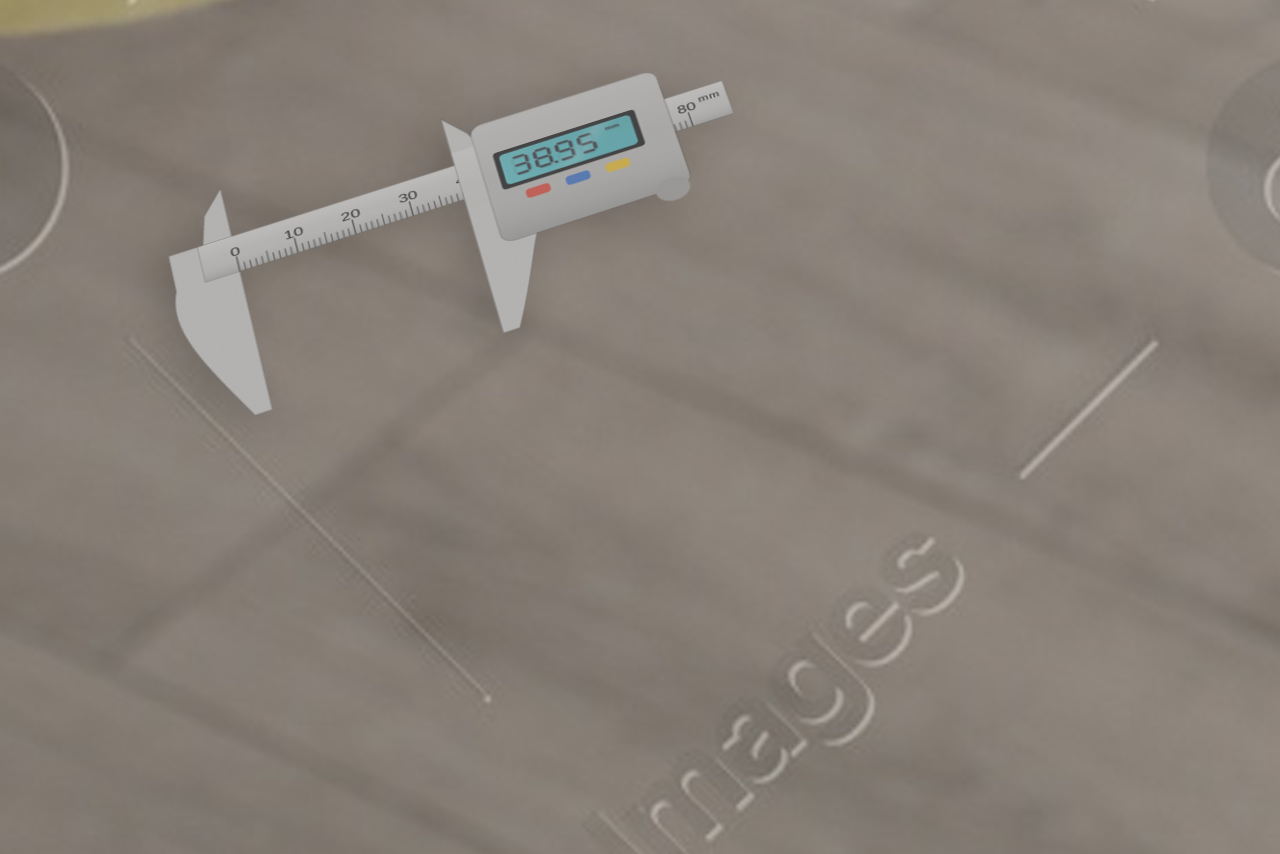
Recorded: value=38.95 unit=mm
